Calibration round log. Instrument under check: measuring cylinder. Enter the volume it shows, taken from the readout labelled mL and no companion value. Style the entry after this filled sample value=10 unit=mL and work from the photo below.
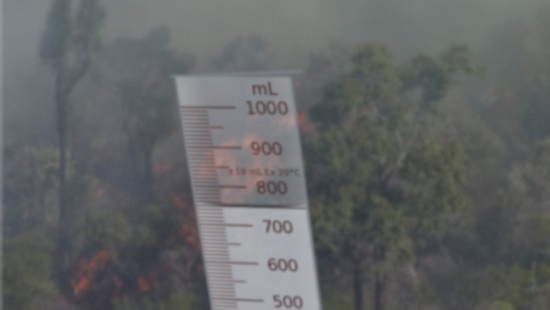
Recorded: value=750 unit=mL
